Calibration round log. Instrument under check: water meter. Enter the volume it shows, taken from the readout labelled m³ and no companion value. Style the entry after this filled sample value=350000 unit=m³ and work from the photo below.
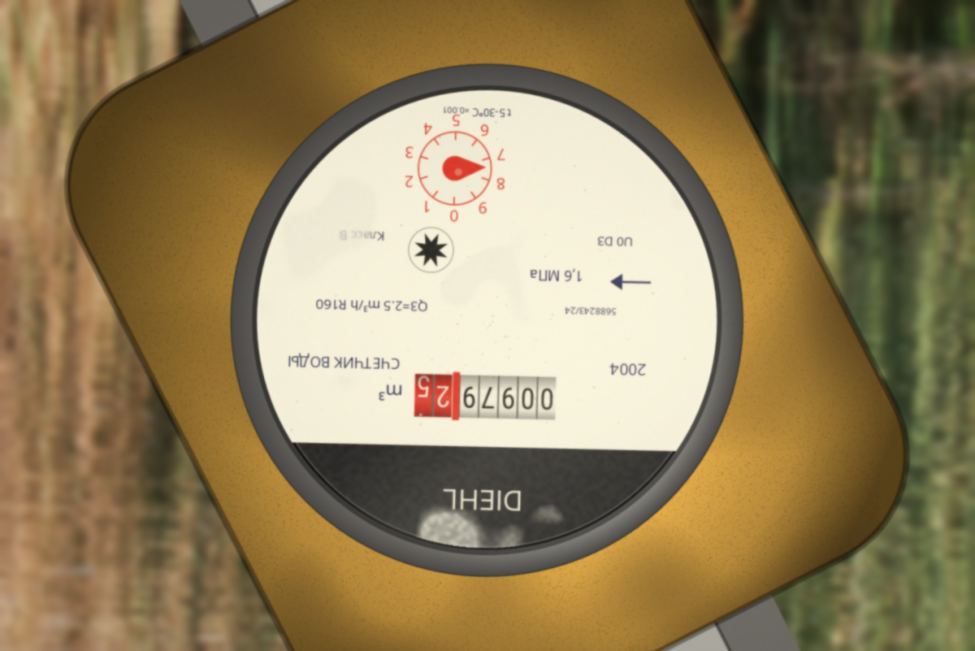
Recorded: value=979.247 unit=m³
